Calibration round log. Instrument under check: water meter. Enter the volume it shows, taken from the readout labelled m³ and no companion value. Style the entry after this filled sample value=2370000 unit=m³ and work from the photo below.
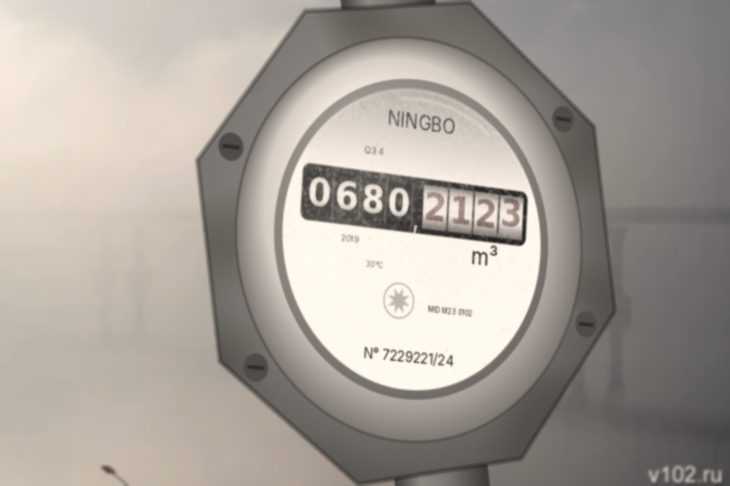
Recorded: value=680.2123 unit=m³
